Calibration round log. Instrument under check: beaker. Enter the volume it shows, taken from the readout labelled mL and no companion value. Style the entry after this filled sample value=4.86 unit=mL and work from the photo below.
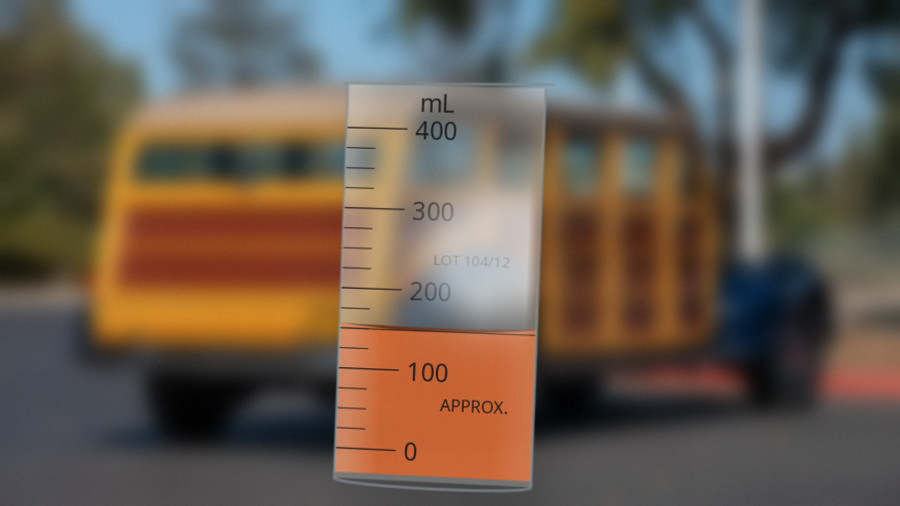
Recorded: value=150 unit=mL
